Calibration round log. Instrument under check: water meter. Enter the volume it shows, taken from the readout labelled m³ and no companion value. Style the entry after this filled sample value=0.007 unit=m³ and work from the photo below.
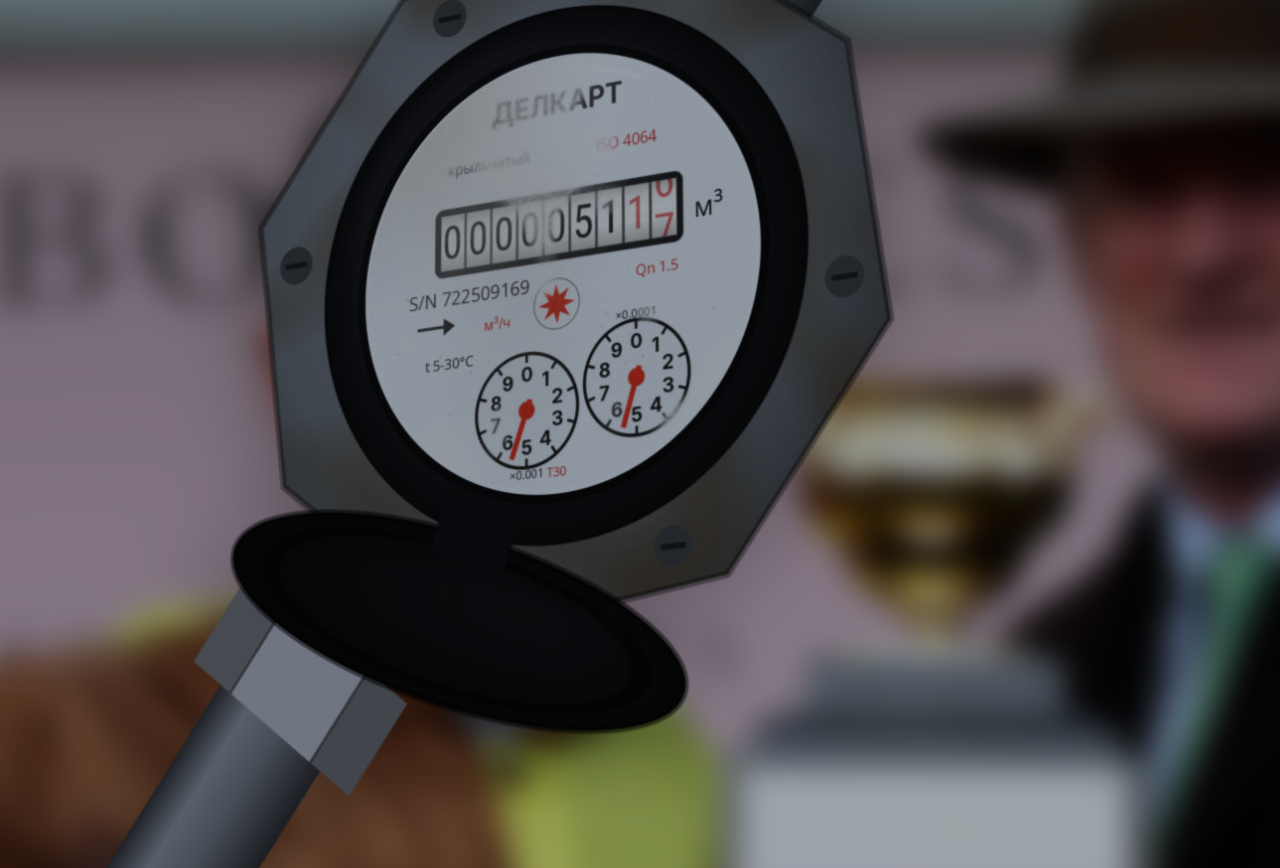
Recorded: value=51.1655 unit=m³
